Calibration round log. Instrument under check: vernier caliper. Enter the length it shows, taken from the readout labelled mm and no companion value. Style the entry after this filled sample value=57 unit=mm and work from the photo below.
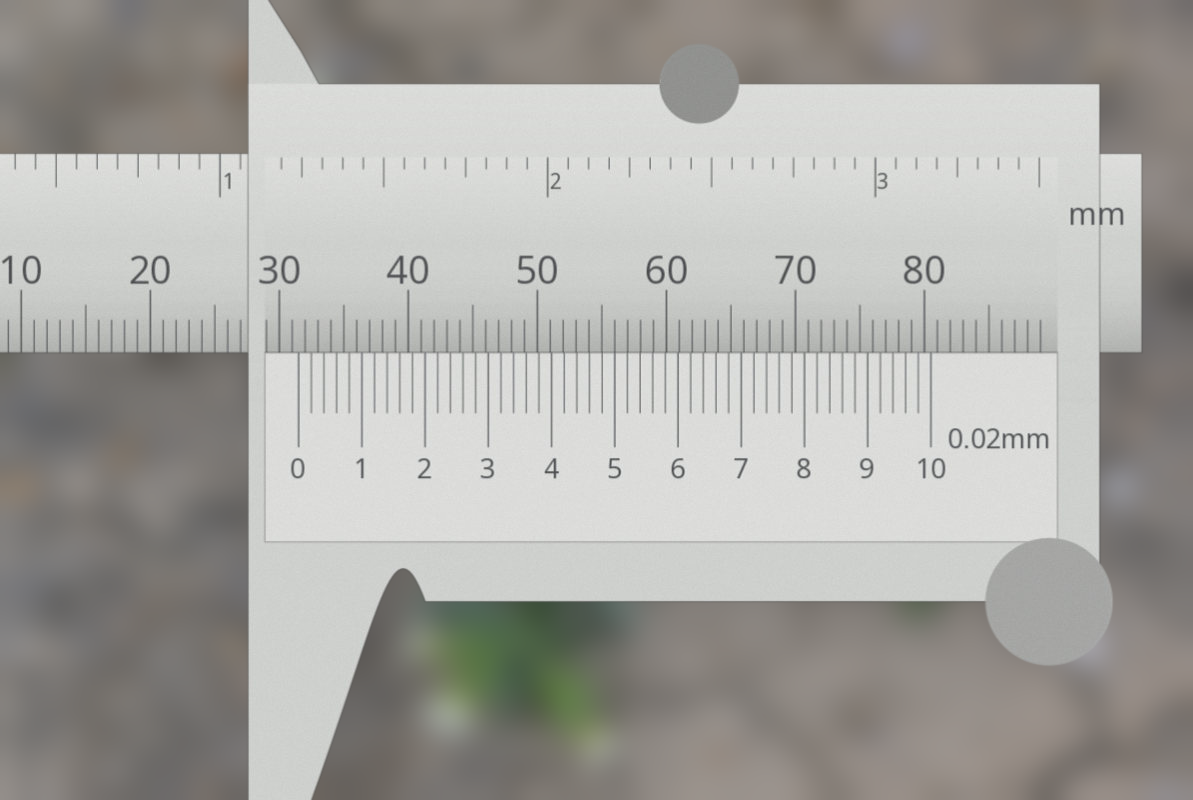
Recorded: value=31.5 unit=mm
